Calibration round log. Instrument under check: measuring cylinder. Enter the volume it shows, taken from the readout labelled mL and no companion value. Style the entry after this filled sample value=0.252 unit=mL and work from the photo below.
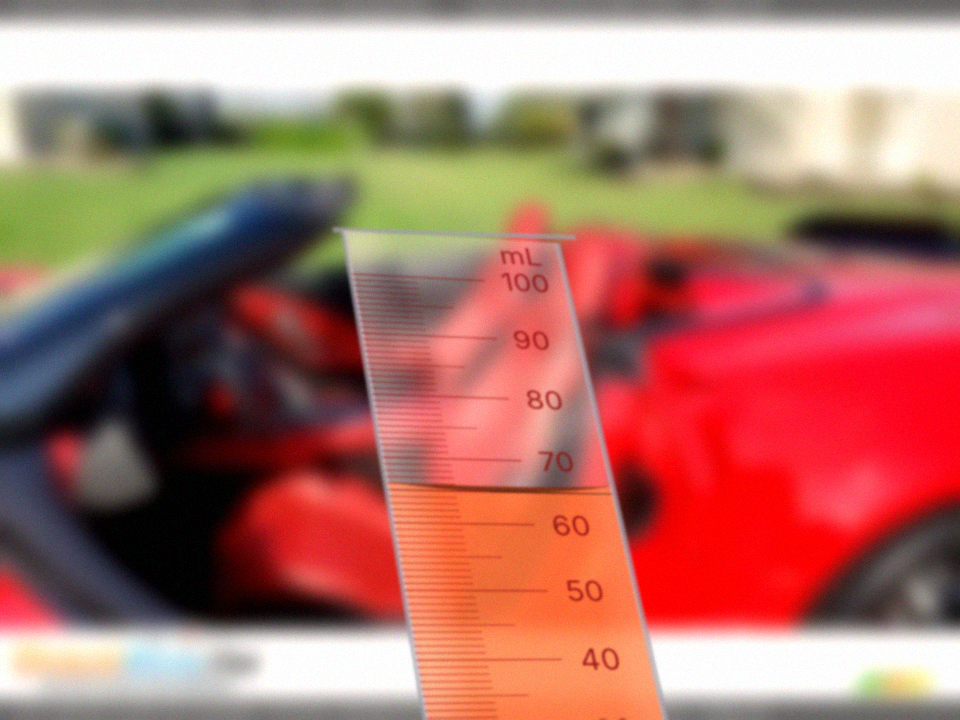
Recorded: value=65 unit=mL
